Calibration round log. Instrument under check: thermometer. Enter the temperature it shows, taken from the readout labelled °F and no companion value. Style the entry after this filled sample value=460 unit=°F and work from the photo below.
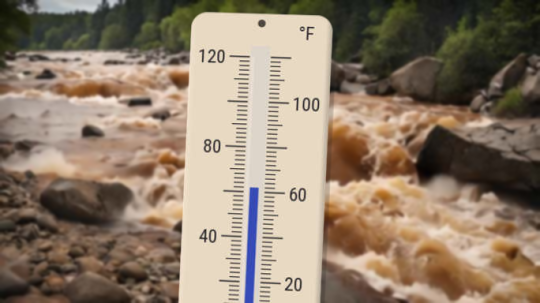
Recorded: value=62 unit=°F
